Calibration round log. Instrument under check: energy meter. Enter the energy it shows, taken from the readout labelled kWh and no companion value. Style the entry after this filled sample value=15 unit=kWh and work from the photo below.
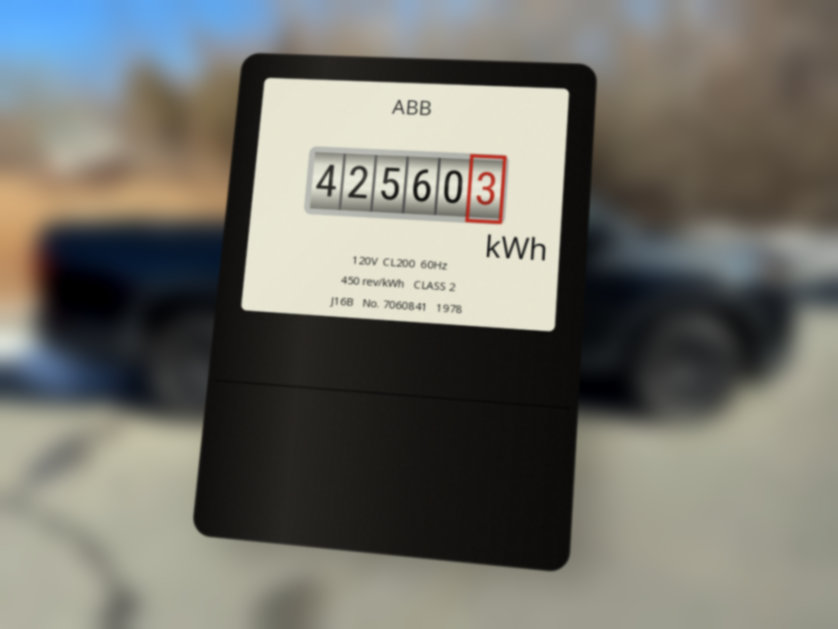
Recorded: value=42560.3 unit=kWh
